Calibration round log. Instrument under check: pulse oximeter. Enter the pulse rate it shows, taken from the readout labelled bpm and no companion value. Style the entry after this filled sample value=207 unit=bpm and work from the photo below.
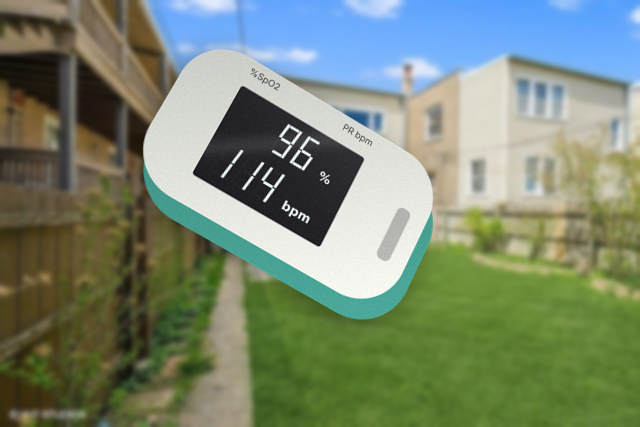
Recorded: value=114 unit=bpm
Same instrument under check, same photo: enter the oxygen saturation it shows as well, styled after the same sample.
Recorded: value=96 unit=%
